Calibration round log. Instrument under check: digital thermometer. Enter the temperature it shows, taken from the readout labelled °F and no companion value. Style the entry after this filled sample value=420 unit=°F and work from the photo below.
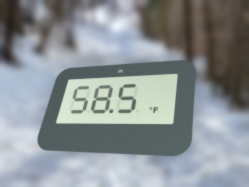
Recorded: value=58.5 unit=°F
